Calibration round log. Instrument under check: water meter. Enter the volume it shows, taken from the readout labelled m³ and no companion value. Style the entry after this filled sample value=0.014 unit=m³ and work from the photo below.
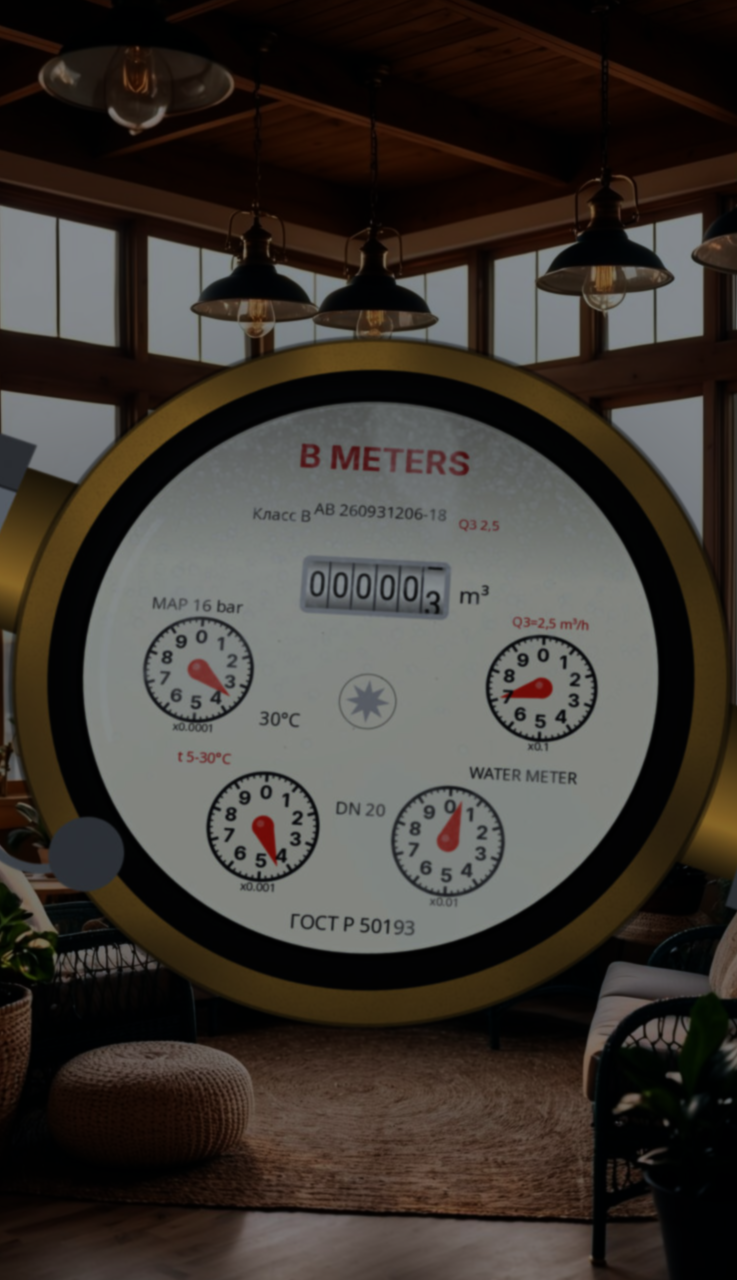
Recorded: value=2.7043 unit=m³
